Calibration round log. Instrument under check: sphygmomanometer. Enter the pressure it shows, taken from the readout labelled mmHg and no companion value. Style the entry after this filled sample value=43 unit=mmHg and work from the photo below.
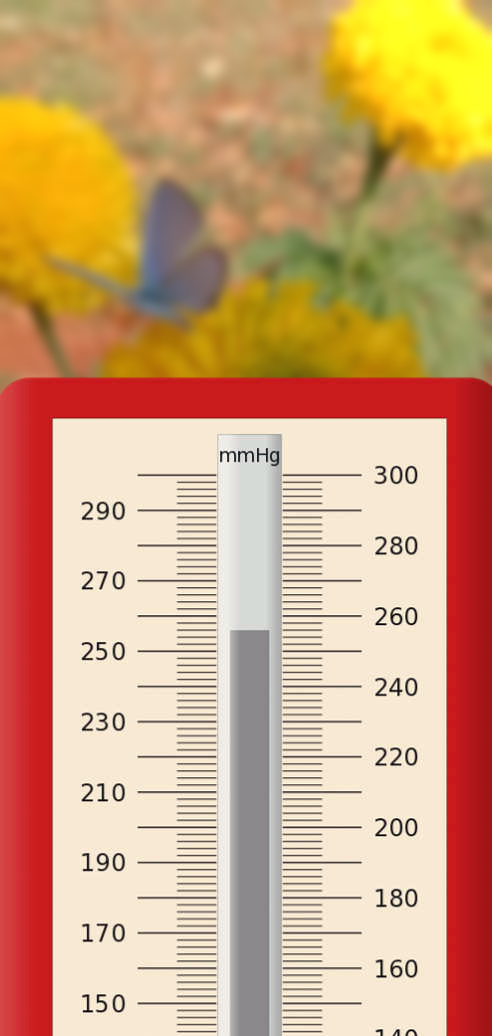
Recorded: value=256 unit=mmHg
